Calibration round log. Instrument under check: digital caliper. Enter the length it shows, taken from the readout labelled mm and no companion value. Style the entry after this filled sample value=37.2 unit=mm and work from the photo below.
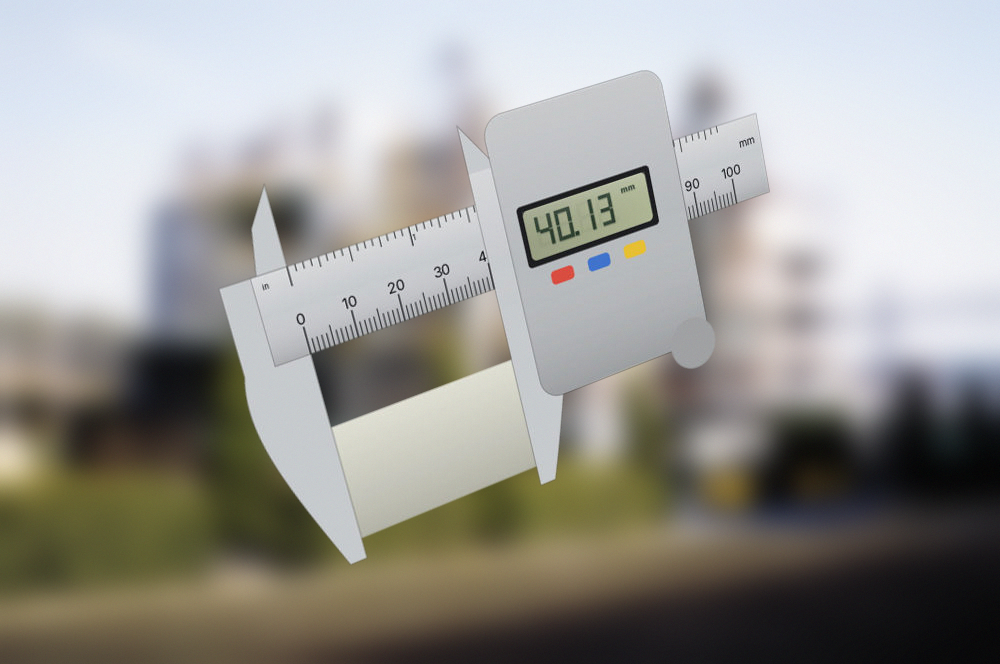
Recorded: value=40.13 unit=mm
